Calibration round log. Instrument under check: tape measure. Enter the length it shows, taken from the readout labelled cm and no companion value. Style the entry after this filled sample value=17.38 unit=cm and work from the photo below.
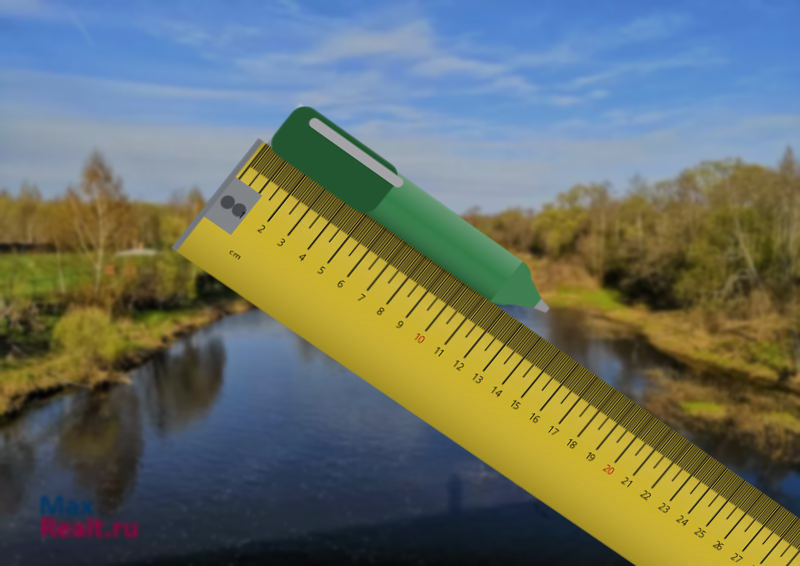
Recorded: value=13.5 unit=cm
